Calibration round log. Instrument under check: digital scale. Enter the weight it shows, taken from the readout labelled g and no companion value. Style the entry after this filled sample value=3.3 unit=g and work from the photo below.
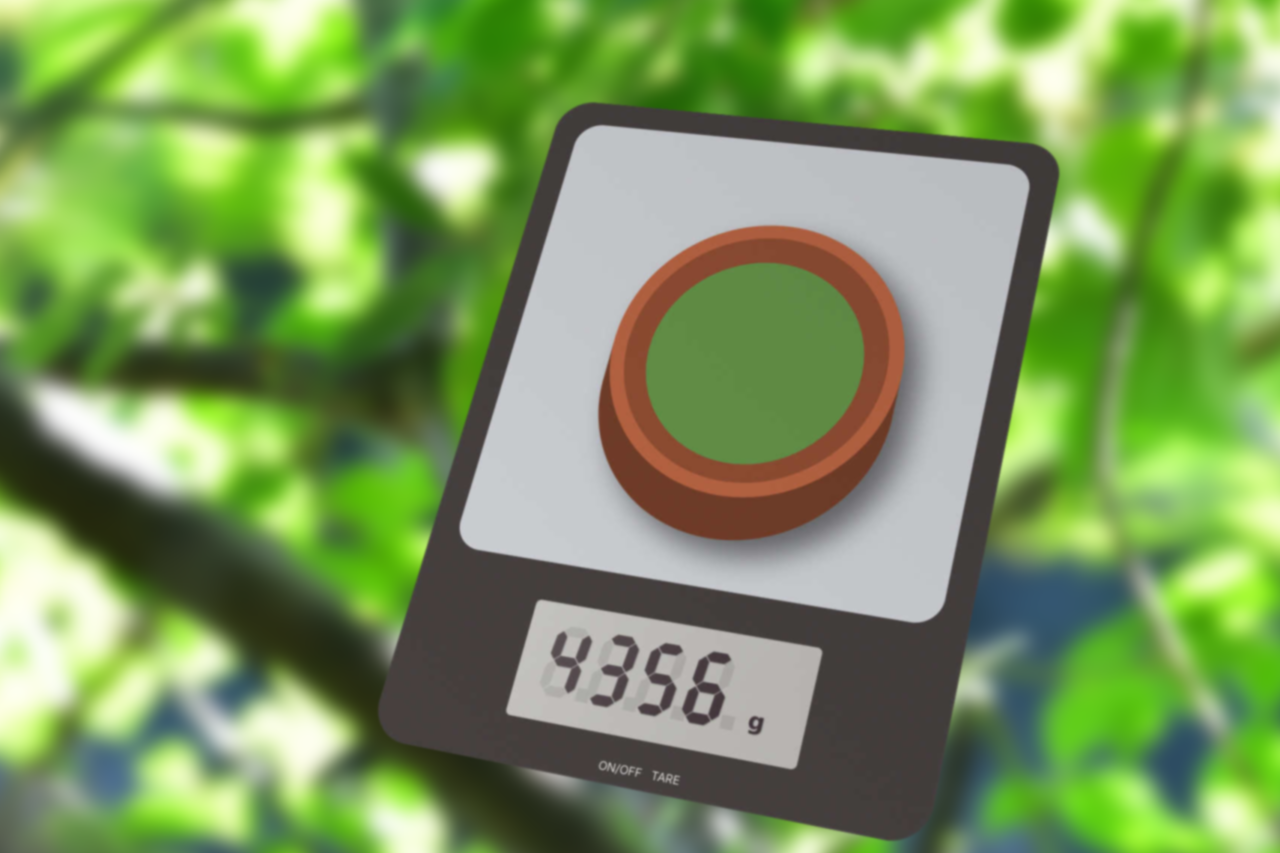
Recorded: value=4356 unit=g
